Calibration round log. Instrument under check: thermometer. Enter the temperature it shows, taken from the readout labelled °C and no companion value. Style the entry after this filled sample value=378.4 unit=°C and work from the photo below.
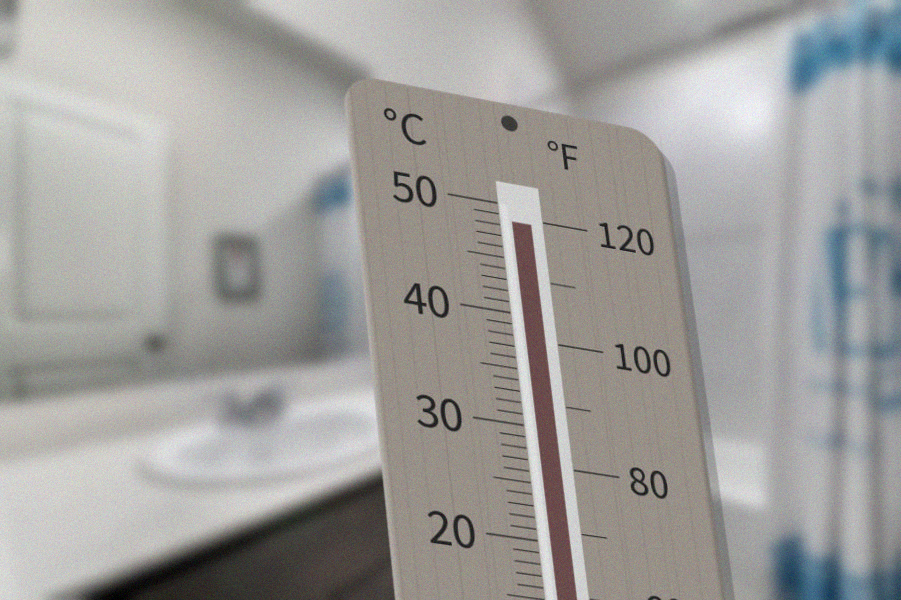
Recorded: value=48.5 unit=°C
